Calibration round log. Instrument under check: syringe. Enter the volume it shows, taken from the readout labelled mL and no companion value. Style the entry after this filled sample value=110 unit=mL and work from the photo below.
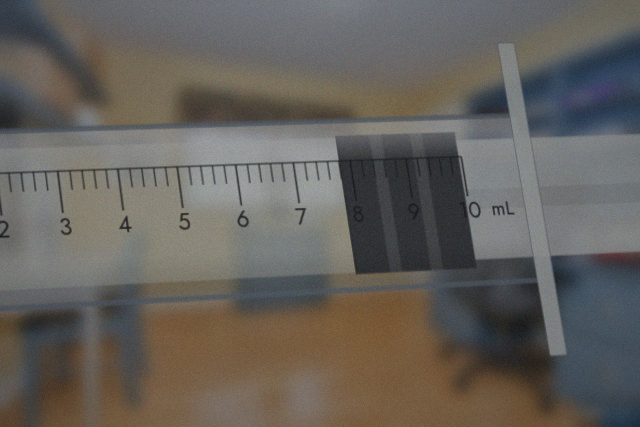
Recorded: value=7.8 unit=mL
